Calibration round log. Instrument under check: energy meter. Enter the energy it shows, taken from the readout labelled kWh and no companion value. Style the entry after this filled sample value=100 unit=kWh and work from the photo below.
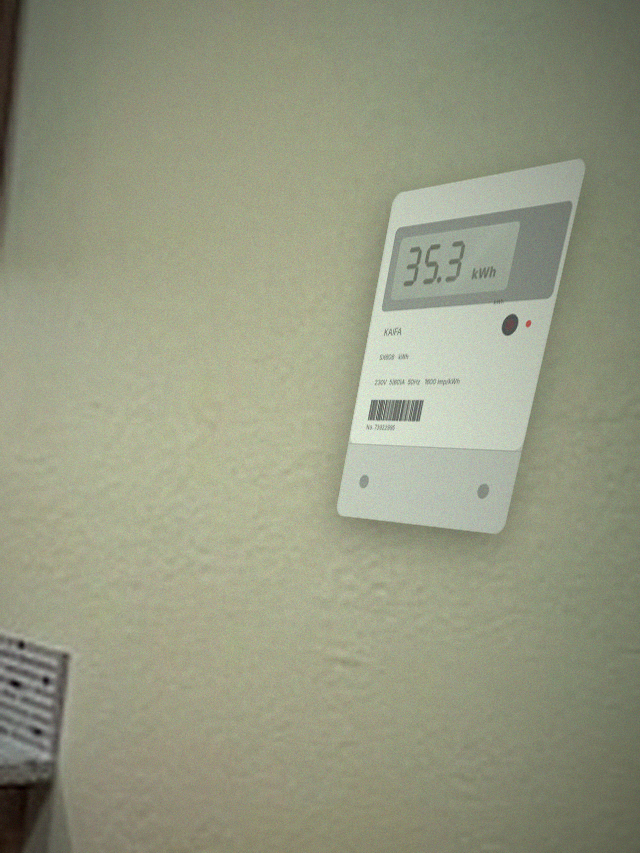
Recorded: value=35.3 unit=kWh
